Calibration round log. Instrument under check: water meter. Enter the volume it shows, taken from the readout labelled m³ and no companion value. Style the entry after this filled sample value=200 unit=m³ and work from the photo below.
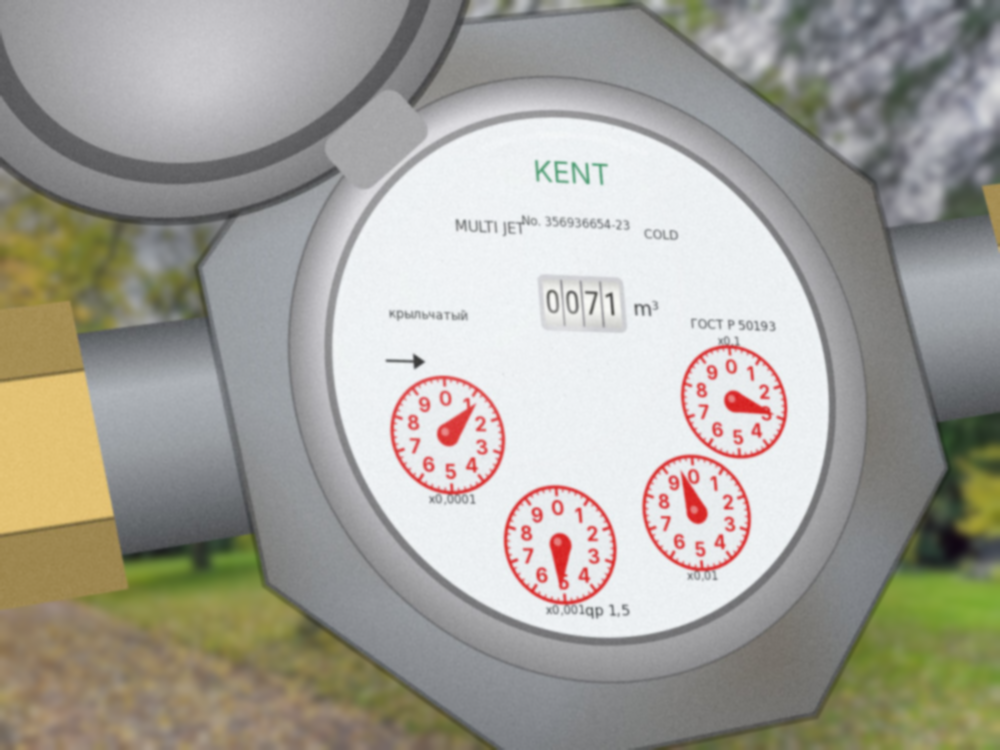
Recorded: value=71.2951 unit=m³
